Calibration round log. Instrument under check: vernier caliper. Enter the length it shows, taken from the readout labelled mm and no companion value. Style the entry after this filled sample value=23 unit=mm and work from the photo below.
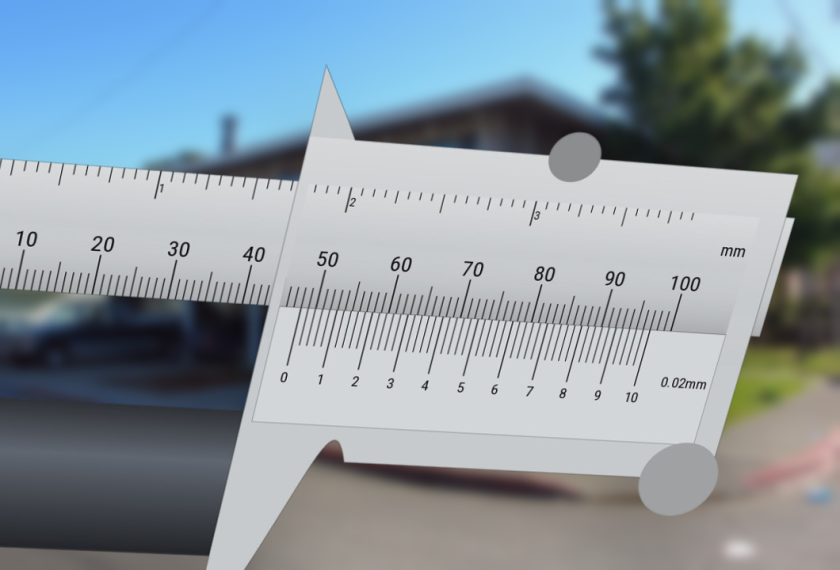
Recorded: value=48.0 unit=mm
